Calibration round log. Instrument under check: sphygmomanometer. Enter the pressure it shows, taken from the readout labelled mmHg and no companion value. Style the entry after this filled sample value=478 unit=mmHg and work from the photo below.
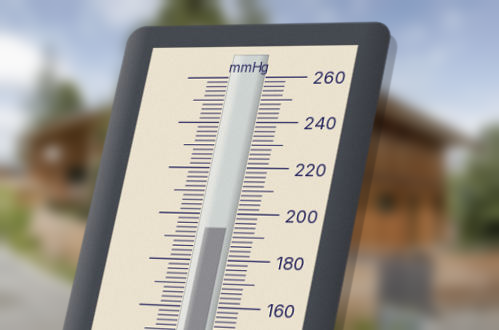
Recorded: value=194 unit=mmHg
